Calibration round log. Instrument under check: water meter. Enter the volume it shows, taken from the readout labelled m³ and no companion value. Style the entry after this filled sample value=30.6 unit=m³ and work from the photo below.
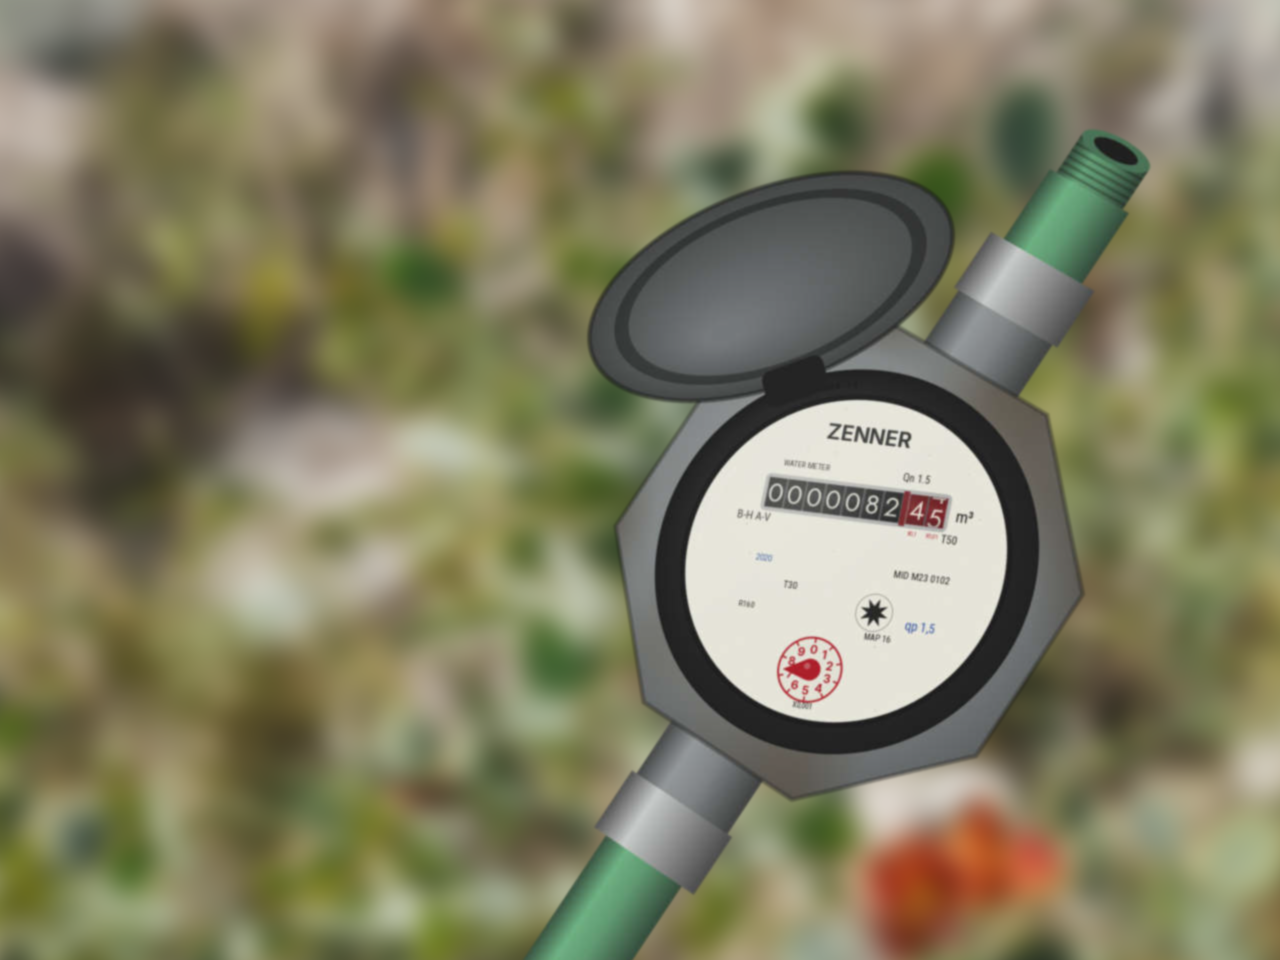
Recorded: value=82.447 unit=m³
